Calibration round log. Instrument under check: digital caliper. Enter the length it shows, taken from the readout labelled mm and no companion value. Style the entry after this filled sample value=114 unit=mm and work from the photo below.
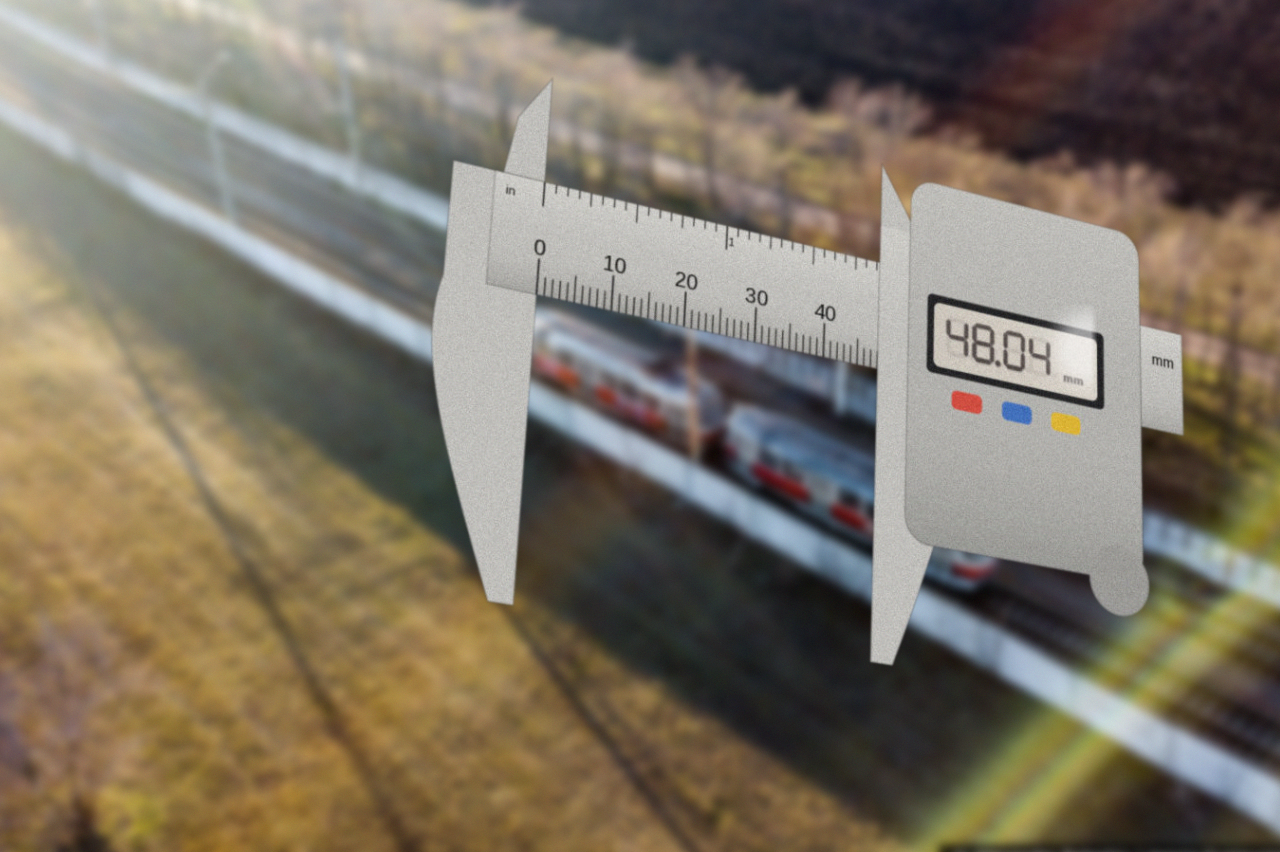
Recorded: value=48.04 unit=mm
